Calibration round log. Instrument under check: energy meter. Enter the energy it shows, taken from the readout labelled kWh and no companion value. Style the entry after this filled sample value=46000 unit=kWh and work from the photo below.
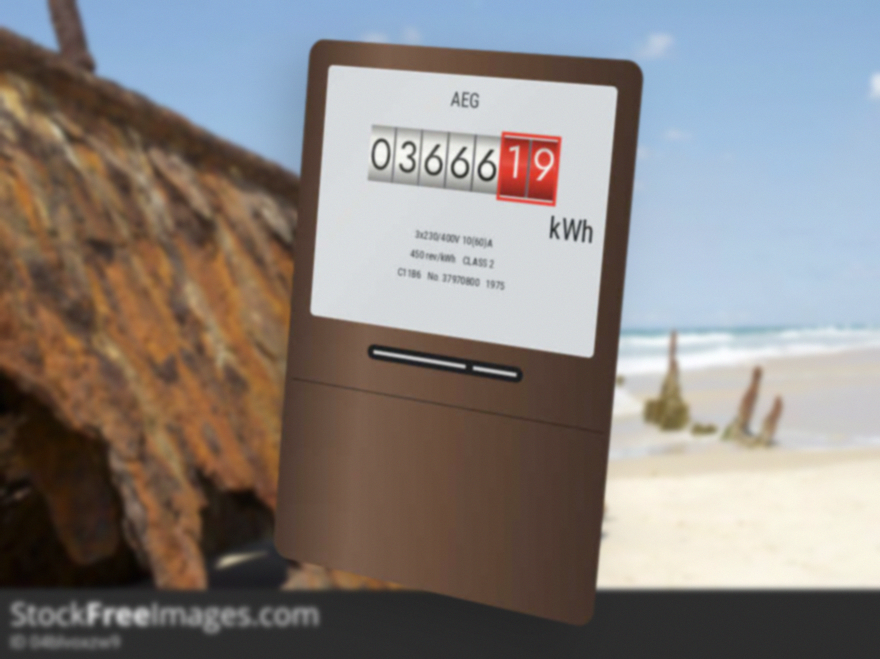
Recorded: value=3666.19 unit=kWh
